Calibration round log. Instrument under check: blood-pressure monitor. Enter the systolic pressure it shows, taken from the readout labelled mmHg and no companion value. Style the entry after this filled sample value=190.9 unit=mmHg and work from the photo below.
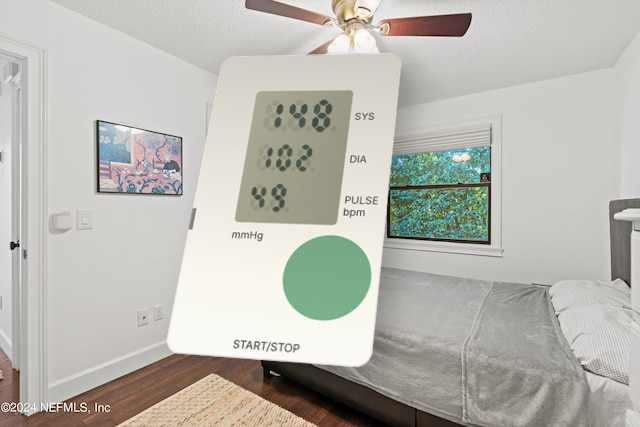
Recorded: value=148 unit=mmHg
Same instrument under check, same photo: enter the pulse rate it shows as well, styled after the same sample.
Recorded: value=49 unit=bpm
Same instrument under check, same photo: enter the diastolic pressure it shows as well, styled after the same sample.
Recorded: value=102 unit=mmHg
